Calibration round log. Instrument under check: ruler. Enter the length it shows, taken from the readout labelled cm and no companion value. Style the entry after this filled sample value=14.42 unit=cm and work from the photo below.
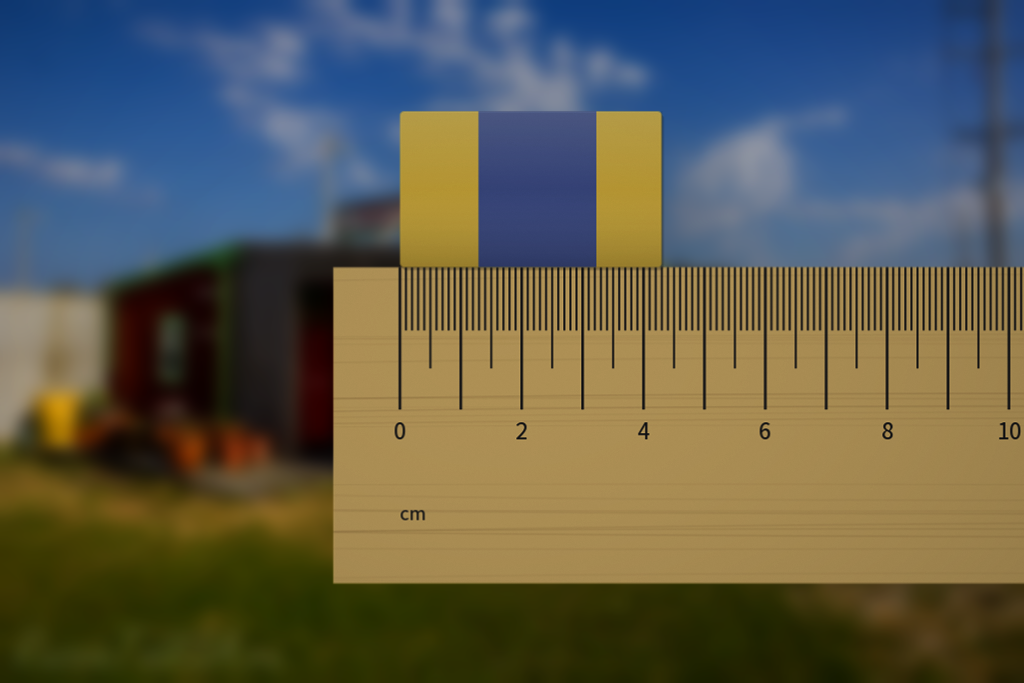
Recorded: value=4.3 unit=cm
